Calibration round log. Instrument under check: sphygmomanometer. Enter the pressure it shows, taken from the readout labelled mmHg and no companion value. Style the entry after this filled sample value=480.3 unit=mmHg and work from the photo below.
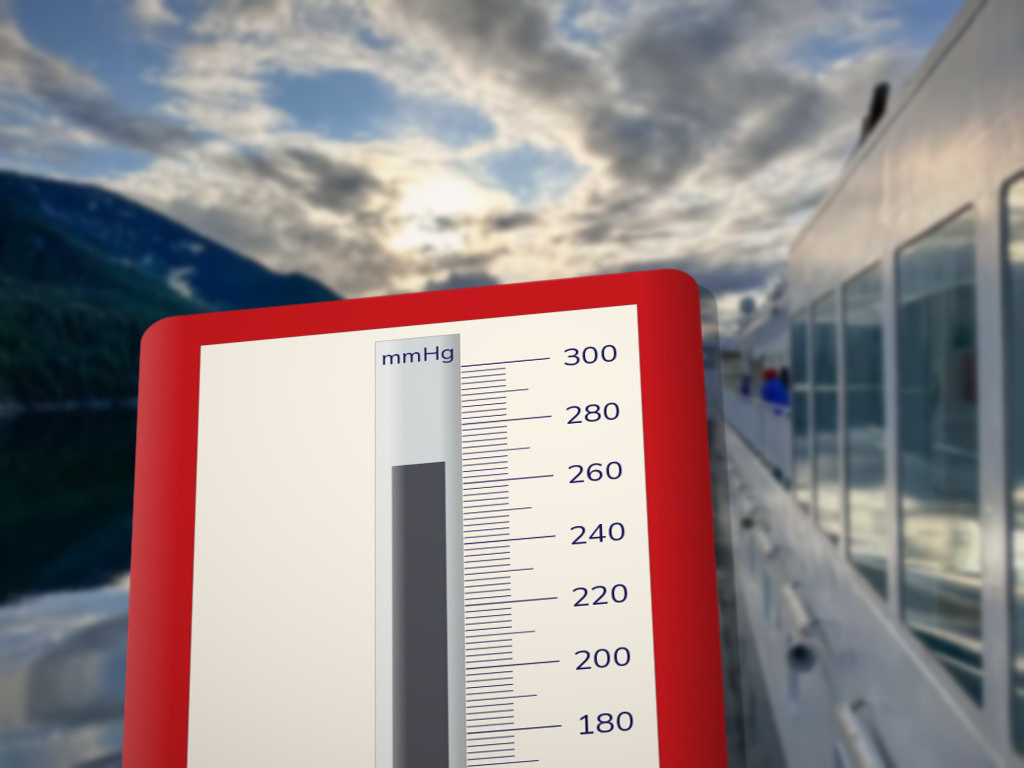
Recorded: value=268 unit=mmHg
